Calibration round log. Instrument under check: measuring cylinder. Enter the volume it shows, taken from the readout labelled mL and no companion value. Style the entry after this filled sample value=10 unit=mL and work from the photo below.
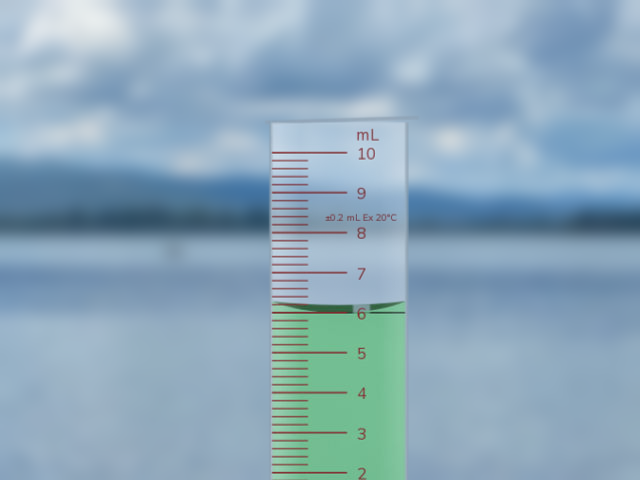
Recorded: value=6 unit=mL
